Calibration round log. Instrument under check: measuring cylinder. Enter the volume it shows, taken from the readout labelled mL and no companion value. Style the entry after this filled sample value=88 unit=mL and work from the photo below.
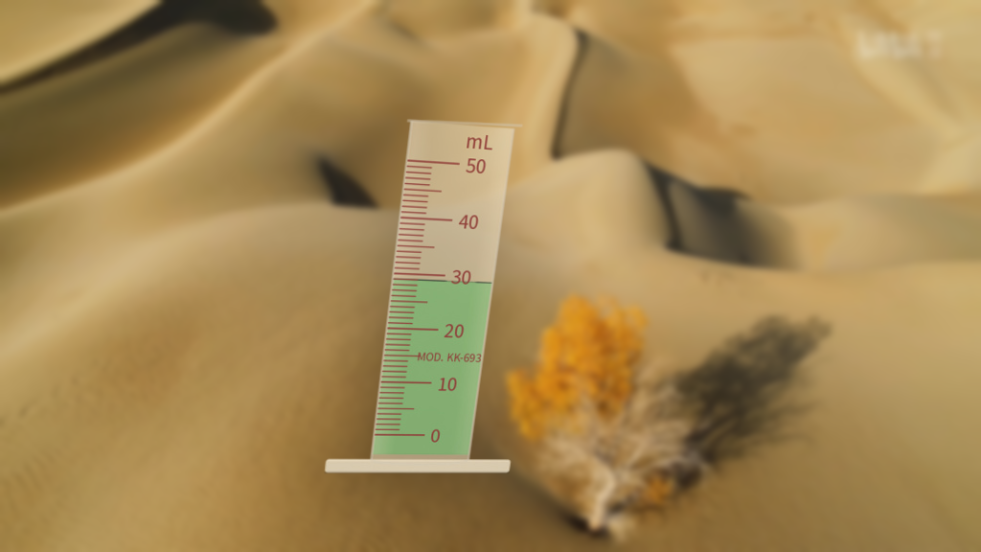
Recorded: value=29 unit=mL
